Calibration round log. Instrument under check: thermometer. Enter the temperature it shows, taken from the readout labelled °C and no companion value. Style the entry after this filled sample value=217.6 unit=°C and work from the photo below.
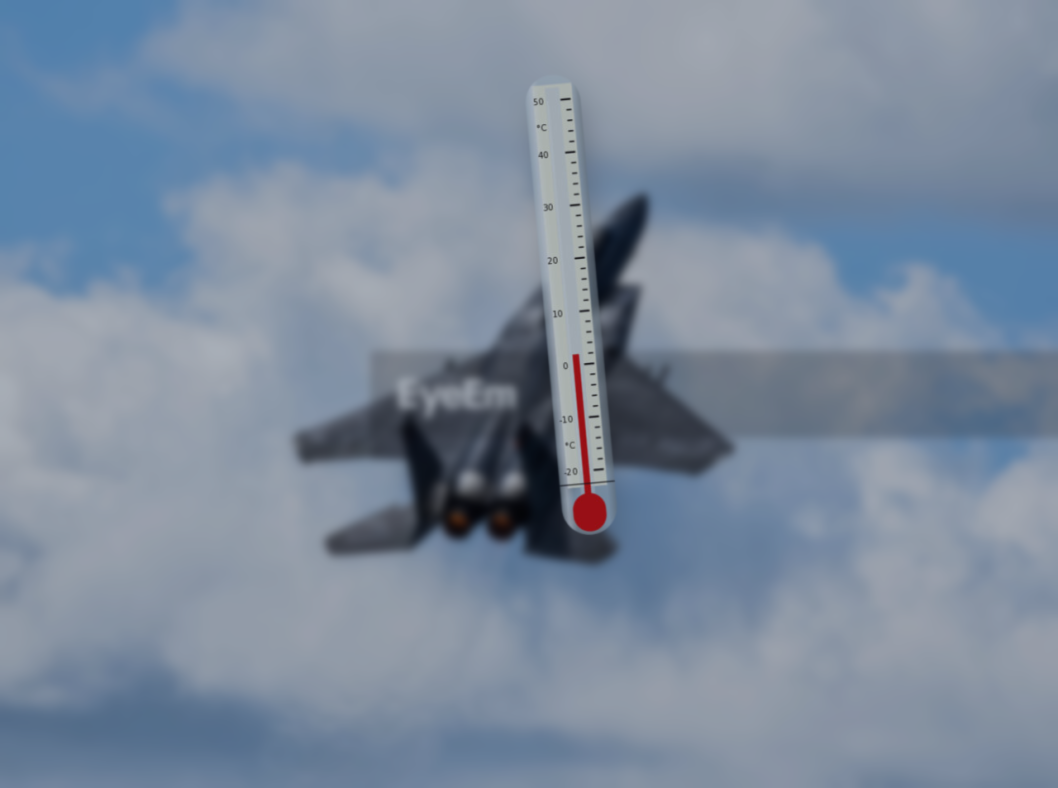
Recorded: value=2 unit=°C
